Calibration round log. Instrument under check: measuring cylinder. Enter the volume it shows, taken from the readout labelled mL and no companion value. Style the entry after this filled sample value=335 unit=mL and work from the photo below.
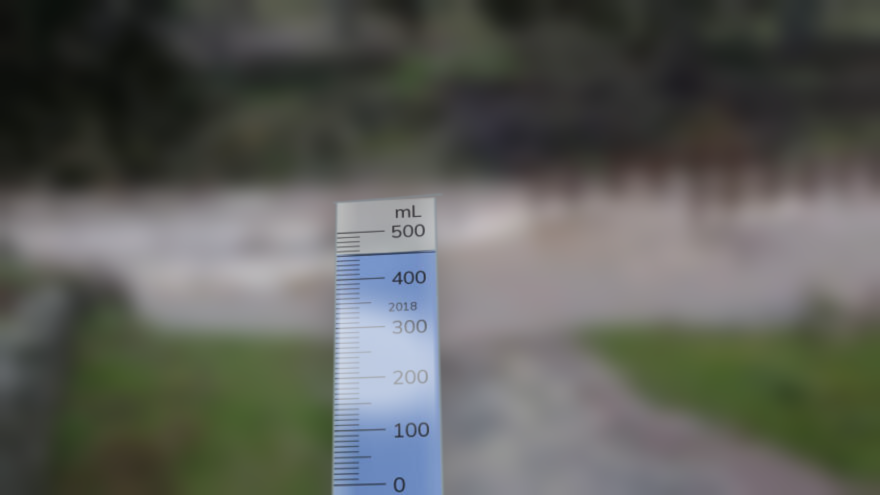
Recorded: value=450 unit=mL
